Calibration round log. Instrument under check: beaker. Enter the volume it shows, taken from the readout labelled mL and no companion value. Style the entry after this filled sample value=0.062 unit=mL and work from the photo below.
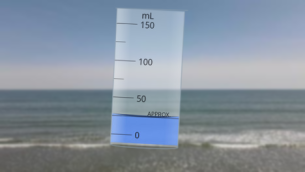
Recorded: value=25 unit=mL
